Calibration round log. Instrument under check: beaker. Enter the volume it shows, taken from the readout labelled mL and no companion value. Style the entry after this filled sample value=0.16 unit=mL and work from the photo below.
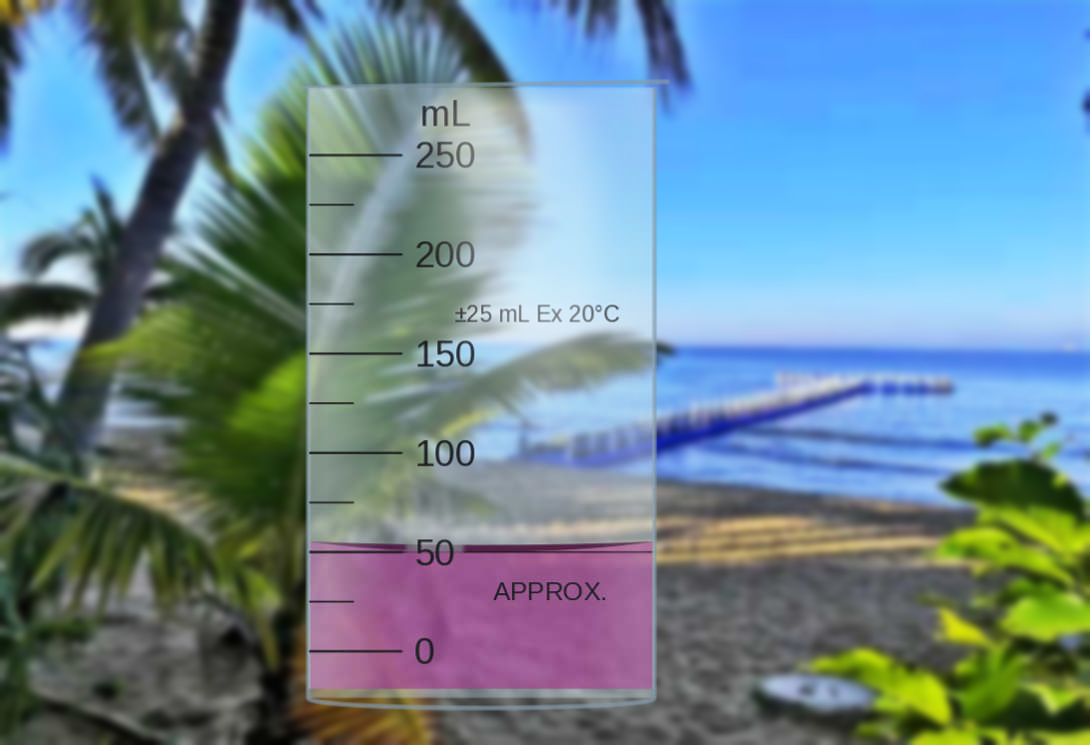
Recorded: value=50 unit=mL
